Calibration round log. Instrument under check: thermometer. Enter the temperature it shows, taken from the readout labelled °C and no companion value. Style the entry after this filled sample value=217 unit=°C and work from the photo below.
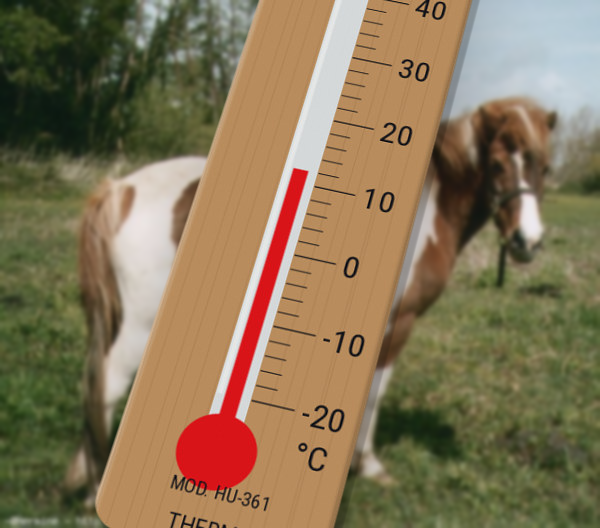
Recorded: value=12 unit=°C
